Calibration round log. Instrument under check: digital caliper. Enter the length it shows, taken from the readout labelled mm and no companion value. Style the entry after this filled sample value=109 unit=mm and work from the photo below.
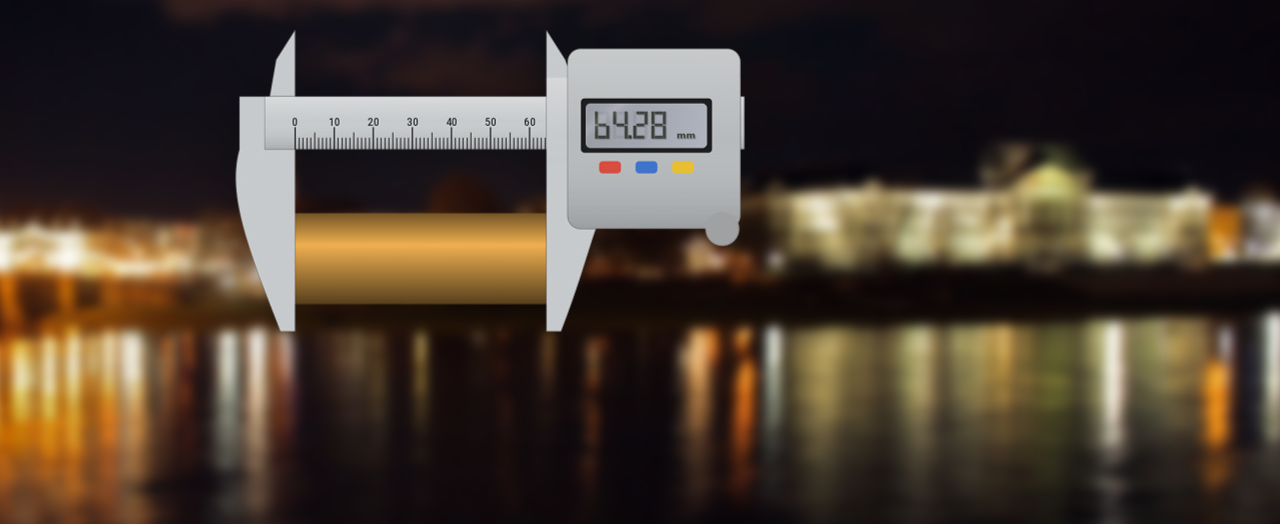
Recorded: value=64.28 unit=mm
